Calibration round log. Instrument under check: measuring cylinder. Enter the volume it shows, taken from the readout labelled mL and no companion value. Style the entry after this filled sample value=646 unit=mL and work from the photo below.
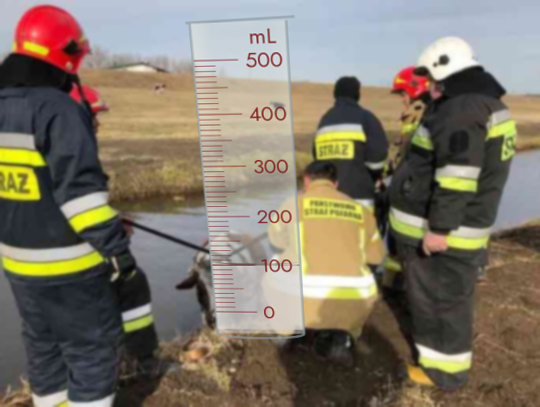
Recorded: value=100 unit=mL
